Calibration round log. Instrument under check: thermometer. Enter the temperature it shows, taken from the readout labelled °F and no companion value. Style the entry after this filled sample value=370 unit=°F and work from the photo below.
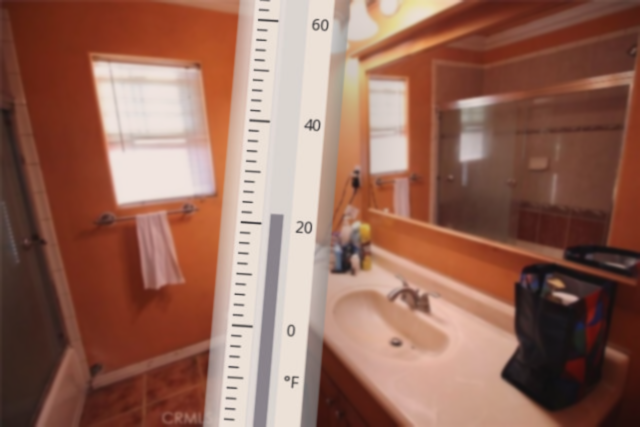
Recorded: value=22 unit=°F
